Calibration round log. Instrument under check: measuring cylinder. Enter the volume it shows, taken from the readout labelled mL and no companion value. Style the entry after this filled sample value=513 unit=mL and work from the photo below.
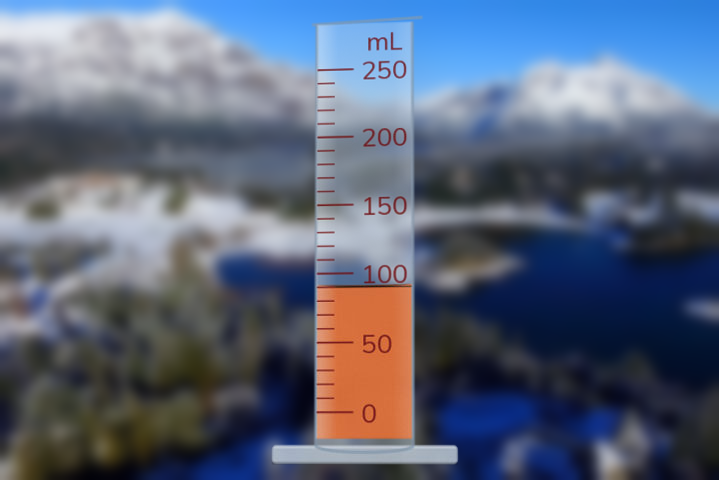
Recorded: value=90 unit=mL
